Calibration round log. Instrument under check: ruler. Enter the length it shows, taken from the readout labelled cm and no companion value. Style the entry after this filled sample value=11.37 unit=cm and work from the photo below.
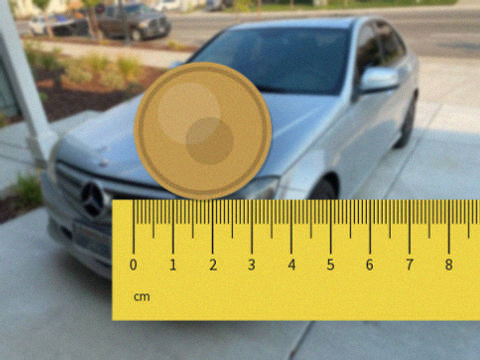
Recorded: value=3.5 unit=cm
